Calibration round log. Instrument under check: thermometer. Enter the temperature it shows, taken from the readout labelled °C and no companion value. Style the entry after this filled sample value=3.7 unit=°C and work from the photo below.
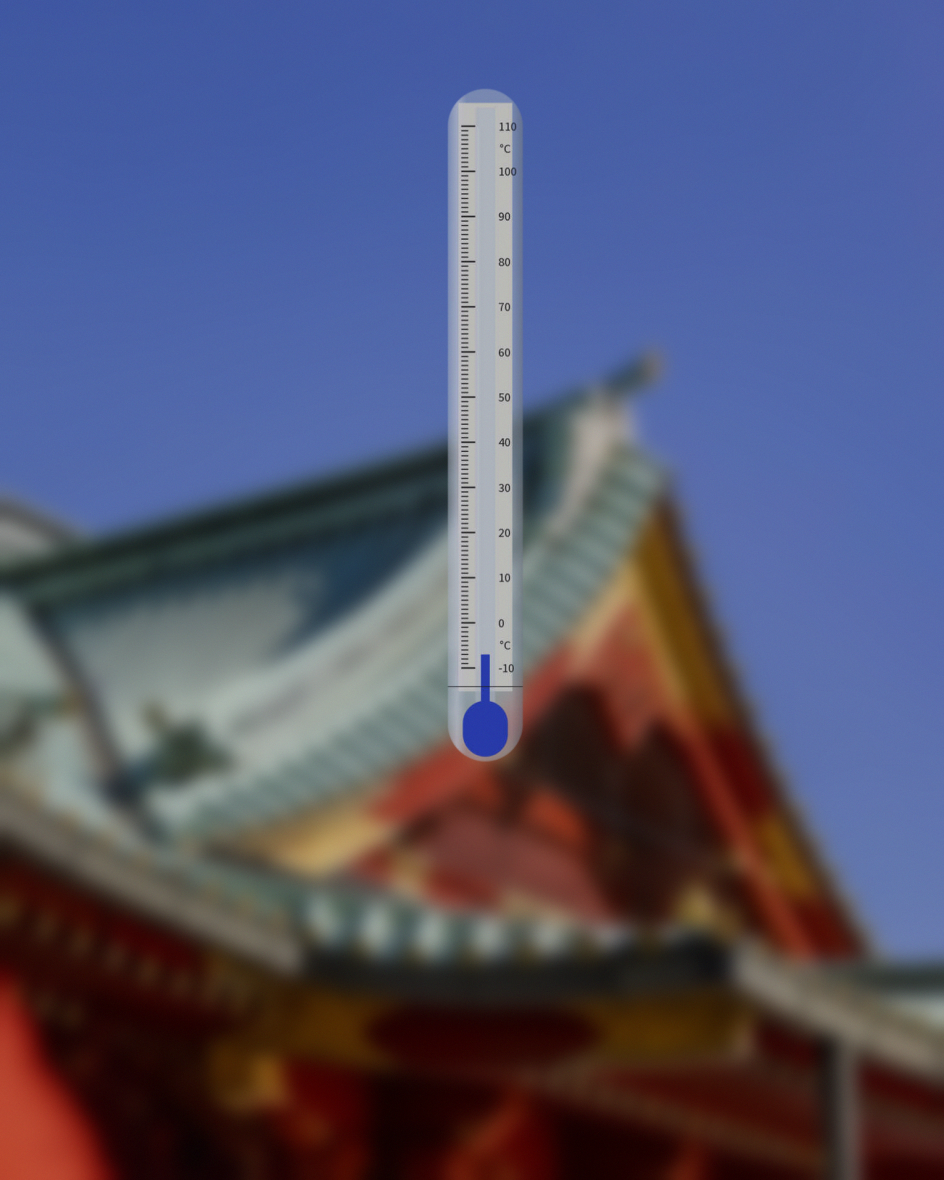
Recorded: value=-7 unit=°C
